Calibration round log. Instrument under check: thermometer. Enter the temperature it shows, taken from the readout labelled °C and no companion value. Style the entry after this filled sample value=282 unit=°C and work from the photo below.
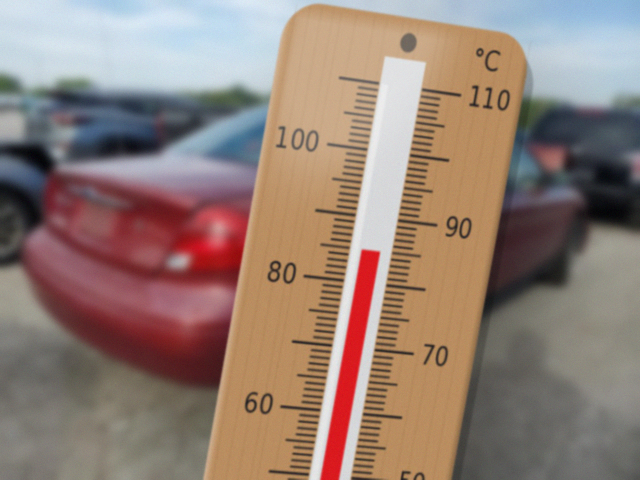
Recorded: value=85 unit=°C
